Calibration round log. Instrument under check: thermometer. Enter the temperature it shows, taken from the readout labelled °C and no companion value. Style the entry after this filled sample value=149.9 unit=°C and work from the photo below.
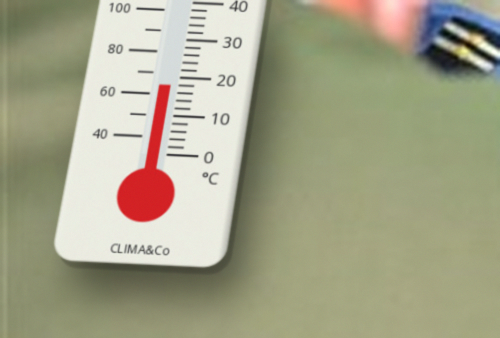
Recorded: value=18 unit=°C
